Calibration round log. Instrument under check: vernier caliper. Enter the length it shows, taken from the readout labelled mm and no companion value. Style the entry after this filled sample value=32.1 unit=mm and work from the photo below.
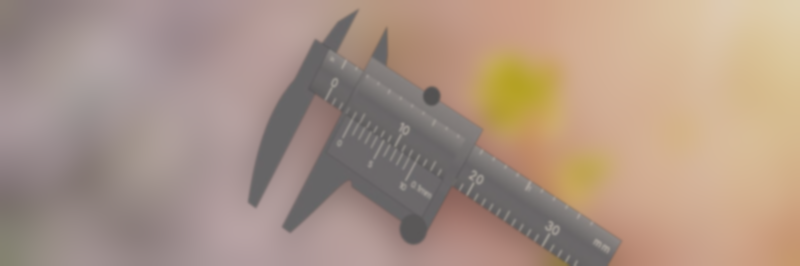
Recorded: value=4.0 unit=mm
